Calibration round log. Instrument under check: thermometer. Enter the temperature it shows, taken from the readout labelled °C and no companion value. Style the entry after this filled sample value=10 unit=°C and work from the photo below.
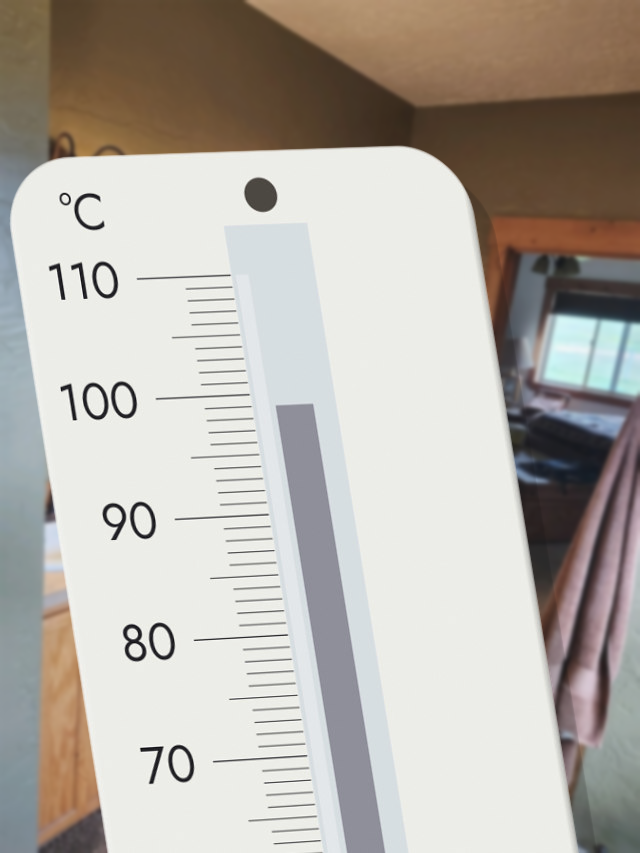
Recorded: value=99 unit=°C
